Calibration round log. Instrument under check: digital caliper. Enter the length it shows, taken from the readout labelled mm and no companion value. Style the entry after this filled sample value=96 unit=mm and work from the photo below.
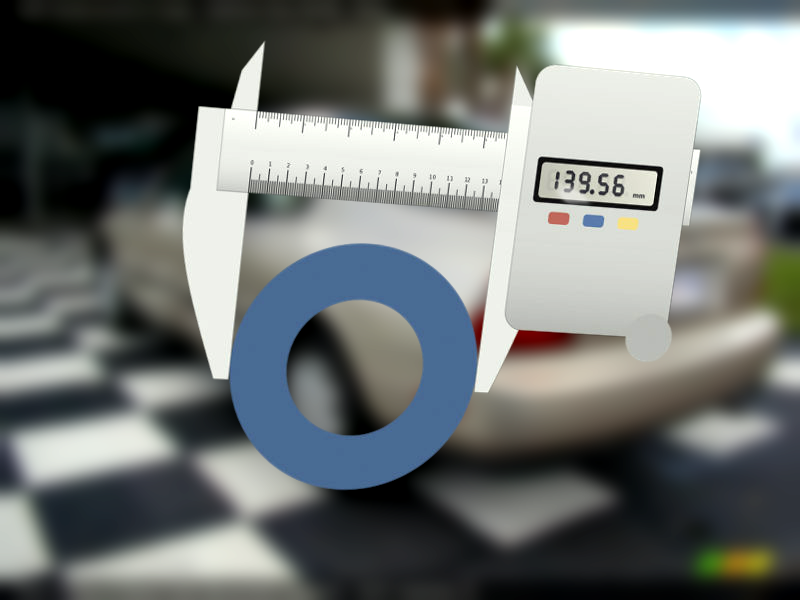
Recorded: value=139.56 unit=mm
